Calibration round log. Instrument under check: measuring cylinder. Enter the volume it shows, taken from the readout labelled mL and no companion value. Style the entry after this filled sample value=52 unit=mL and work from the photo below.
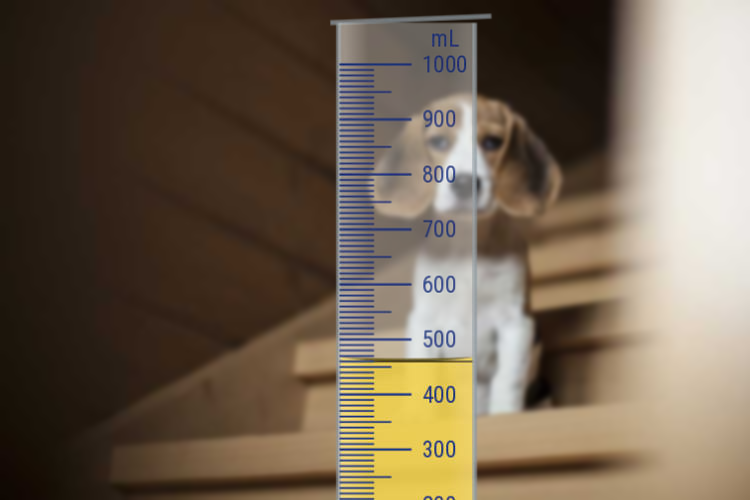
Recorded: value=460 unit=mL
